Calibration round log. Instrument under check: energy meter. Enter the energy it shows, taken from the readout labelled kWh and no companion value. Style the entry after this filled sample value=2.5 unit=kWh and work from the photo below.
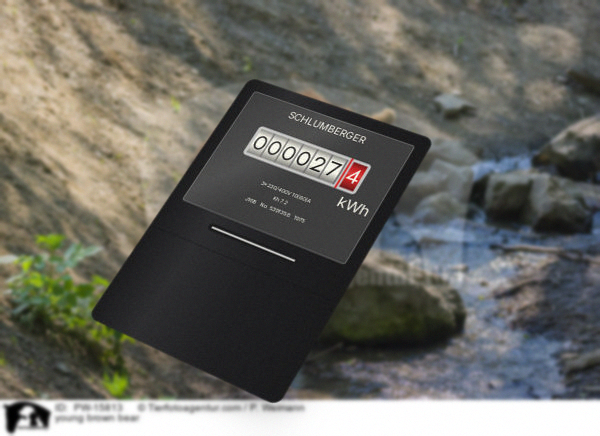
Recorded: value=27.4 unit=kWh
